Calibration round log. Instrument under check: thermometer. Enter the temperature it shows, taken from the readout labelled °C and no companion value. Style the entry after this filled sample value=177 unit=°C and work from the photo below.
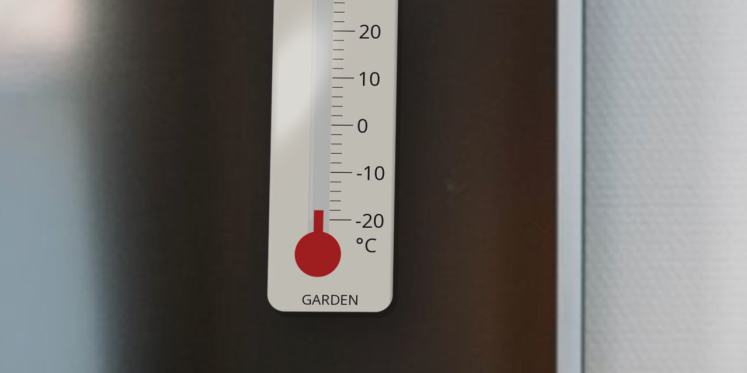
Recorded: value=-18 unit=°C
